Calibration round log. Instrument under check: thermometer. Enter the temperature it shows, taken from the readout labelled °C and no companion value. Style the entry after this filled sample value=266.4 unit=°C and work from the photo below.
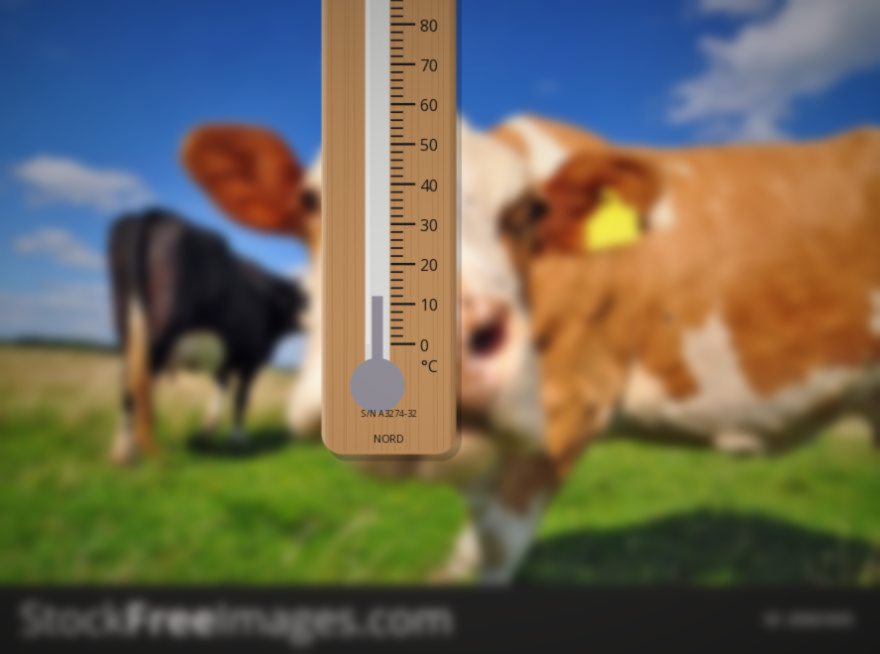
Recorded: value=12 unit=°C
